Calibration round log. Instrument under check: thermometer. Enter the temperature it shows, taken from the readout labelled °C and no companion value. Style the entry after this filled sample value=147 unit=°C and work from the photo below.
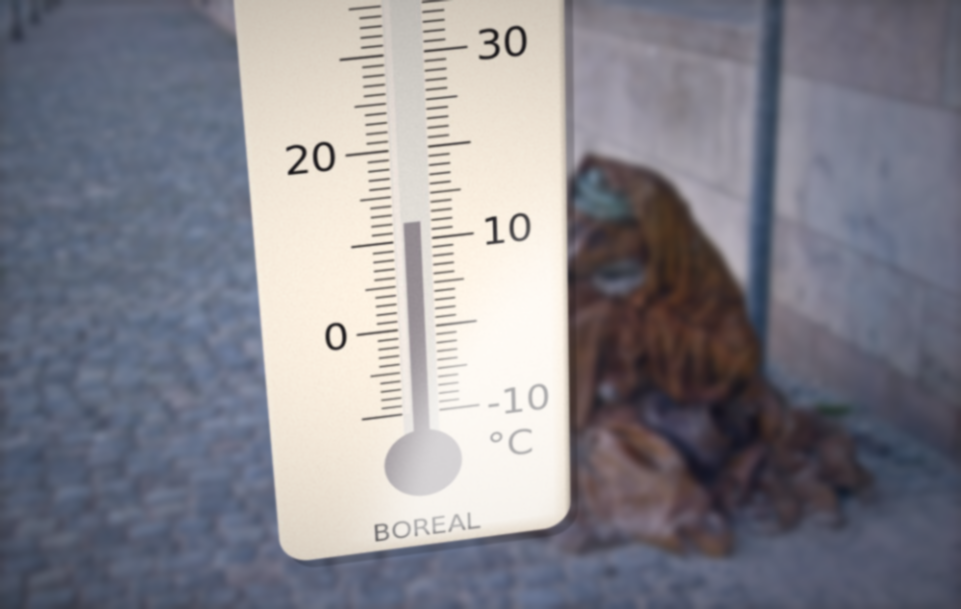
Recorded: value=12 unit=°C
